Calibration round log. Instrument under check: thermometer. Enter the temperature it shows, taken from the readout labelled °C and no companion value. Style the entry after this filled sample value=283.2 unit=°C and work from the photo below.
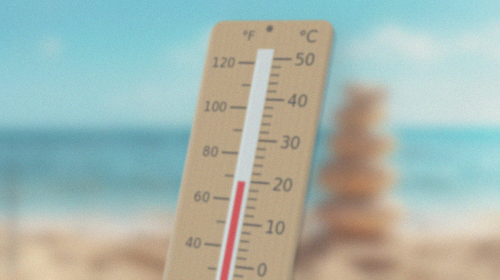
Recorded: value=20 unit=°C
